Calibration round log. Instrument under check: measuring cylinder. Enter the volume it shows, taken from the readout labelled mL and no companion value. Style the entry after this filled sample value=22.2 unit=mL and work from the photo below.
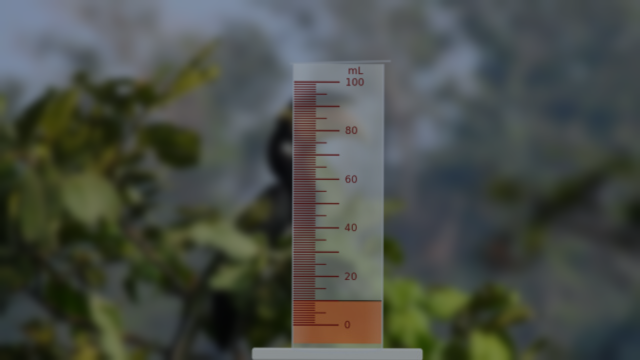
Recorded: value=10 unit=mL
